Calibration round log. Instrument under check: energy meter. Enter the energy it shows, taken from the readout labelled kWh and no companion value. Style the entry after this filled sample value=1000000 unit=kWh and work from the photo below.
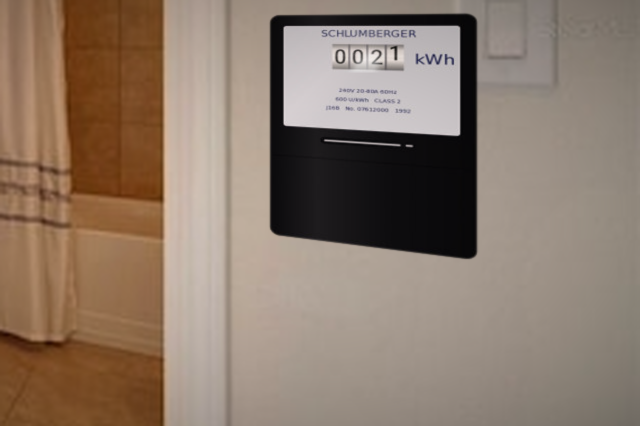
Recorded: value=21 unit=kWh
